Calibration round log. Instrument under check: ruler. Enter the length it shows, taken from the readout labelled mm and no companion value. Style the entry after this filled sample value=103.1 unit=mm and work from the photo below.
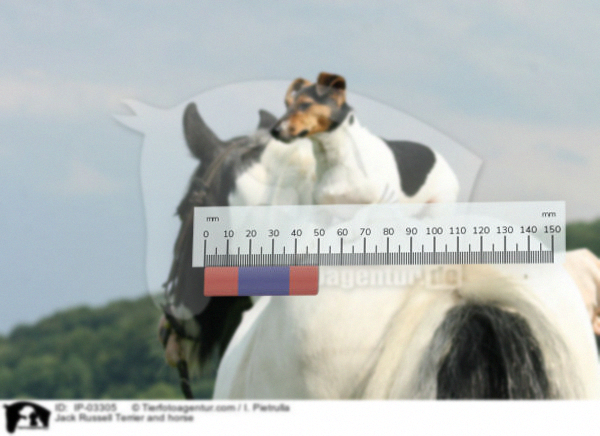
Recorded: value=50 unit=mm
